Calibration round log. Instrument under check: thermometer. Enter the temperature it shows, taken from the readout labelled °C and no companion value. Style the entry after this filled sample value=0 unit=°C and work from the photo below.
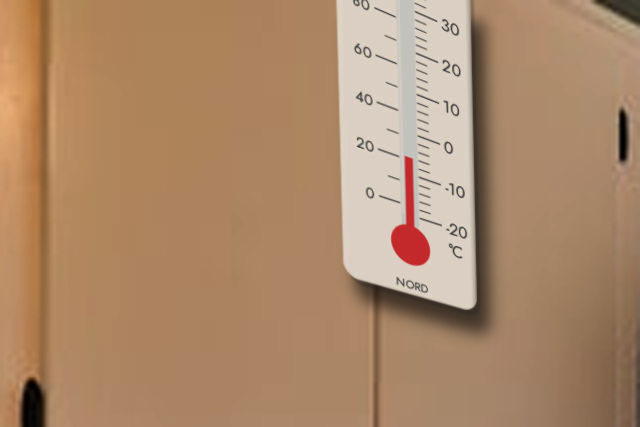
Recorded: value=-6 unit=°C
